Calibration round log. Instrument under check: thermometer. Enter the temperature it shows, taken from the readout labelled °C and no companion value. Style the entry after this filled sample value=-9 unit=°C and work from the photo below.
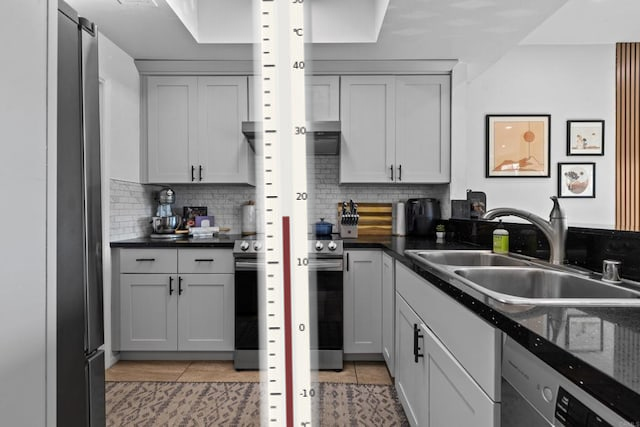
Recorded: value=17 unit=°C
